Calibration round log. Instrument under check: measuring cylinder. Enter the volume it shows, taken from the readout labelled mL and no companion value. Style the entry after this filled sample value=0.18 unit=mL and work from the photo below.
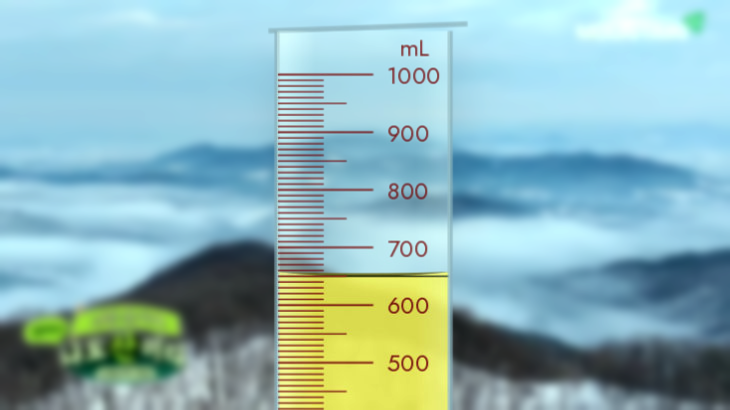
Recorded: value=650 unit=mL
